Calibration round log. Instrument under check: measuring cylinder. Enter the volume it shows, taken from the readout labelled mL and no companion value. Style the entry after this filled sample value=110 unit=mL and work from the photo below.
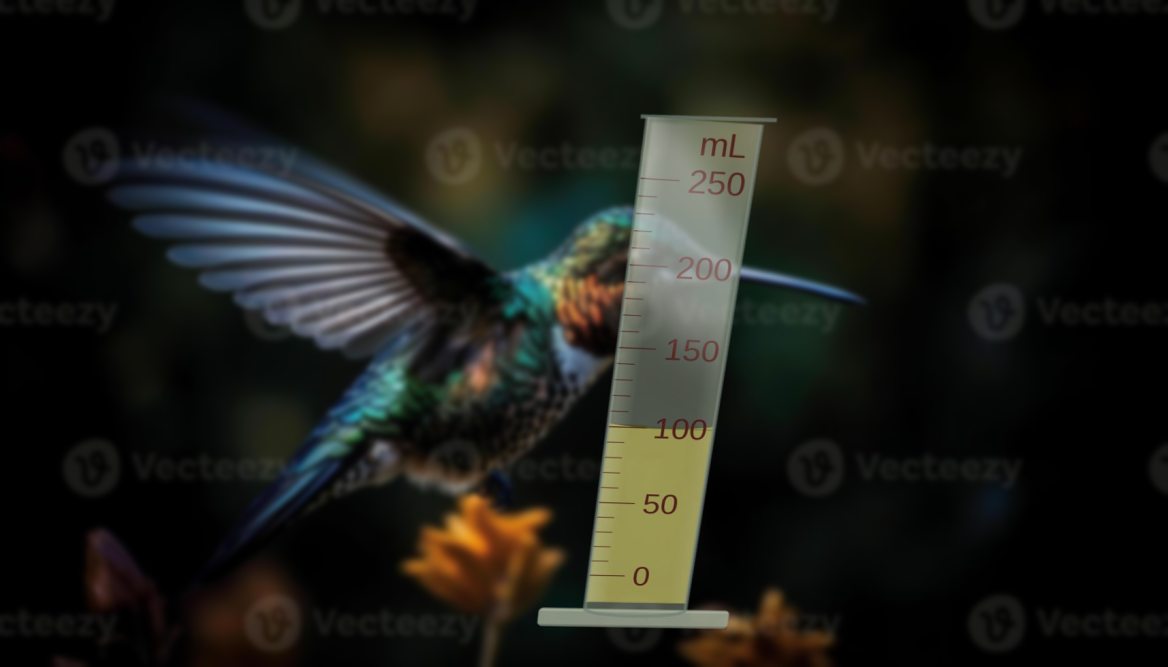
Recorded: value=100 unit=mL
